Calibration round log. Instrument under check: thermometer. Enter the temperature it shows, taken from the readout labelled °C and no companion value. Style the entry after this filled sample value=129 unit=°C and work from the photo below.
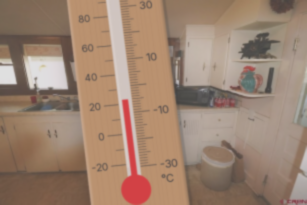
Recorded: value=-5 unit=°C
